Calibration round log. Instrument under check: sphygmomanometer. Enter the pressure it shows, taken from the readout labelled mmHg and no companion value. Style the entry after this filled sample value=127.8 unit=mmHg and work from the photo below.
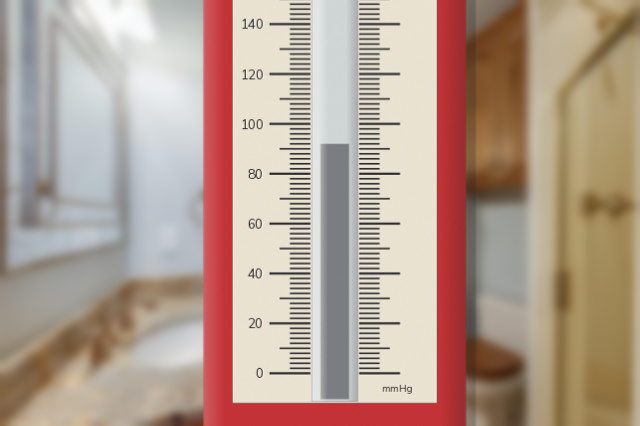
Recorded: value=92 unit=mmHg
